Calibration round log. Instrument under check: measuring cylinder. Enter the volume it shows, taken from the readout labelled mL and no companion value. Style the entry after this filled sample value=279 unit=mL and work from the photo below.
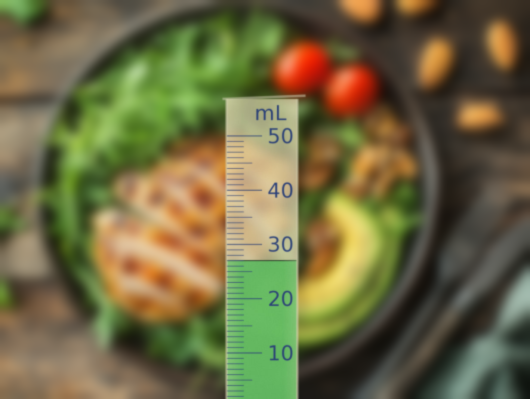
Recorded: value=27 unit=mL
